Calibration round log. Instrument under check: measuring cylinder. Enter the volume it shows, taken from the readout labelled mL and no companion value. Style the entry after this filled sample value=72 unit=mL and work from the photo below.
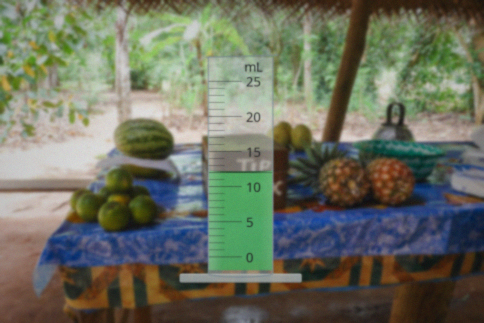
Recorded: value=12 unit=mL
